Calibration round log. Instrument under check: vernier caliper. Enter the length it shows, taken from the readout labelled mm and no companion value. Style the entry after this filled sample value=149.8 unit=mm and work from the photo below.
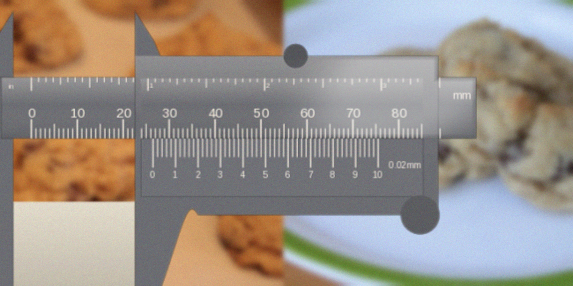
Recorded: value=26.5 unit=mm
